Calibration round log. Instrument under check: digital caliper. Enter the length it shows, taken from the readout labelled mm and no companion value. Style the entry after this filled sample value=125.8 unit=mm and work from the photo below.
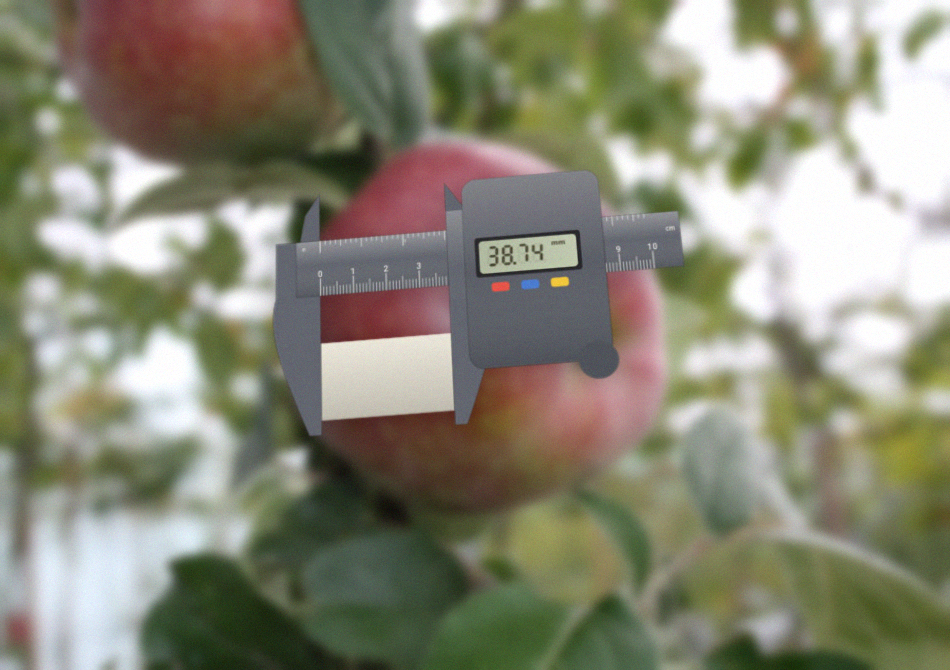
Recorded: value=38.74 unit=mm
